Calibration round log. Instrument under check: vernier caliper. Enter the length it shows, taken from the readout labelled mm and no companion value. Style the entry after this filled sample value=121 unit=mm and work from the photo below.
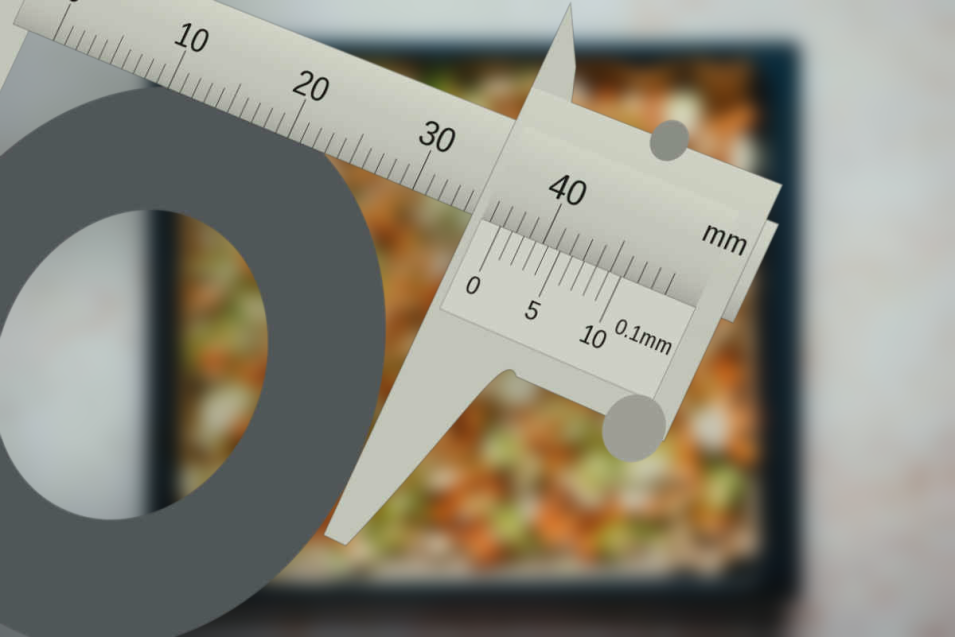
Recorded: value=36.8 unit=mm
